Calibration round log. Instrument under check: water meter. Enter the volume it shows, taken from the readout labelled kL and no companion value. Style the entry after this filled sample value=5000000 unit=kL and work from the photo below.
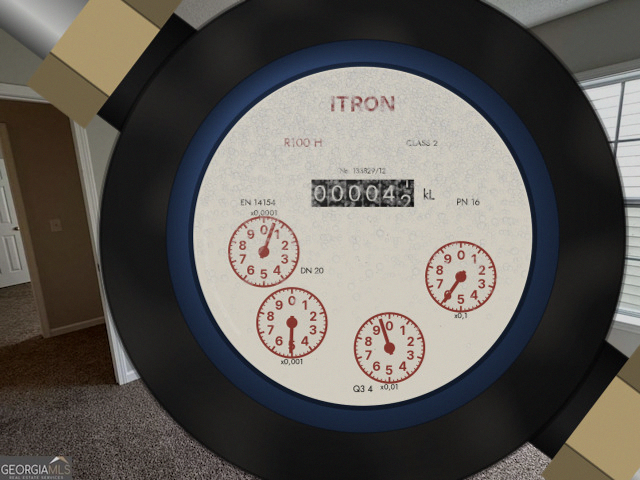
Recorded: value=41.5950 unit=kL
